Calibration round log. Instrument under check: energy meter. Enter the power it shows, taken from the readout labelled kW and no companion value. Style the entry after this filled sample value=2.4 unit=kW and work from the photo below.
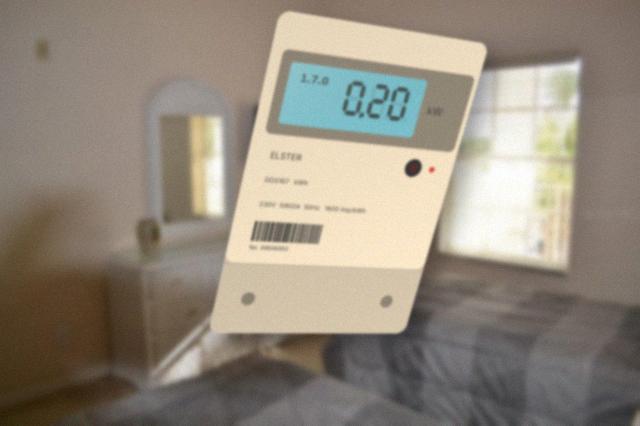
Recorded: value=0.20 unit=kW
